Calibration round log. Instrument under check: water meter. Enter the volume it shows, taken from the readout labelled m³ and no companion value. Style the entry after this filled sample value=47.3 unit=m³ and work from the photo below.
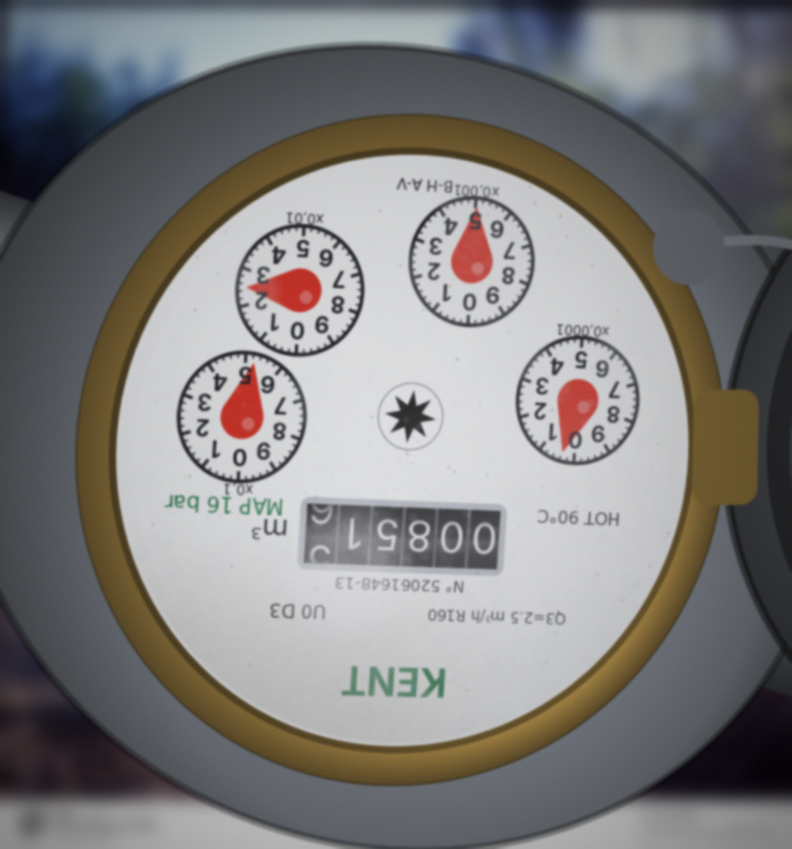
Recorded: value=8515.5250 unit=m³
